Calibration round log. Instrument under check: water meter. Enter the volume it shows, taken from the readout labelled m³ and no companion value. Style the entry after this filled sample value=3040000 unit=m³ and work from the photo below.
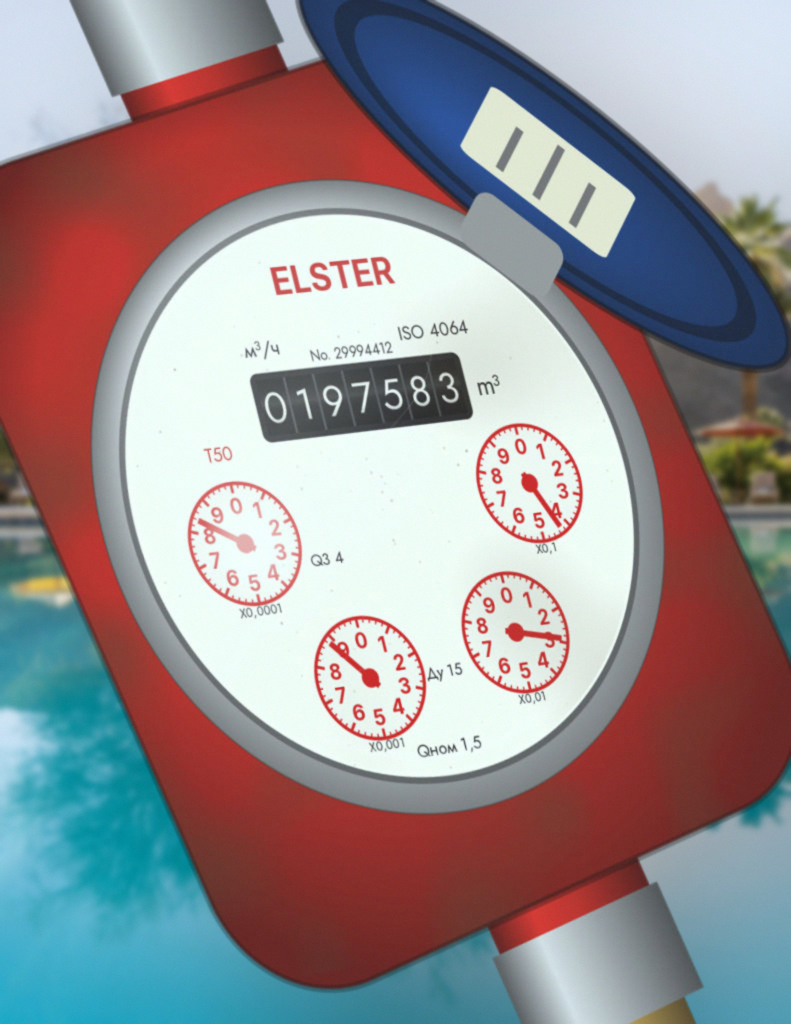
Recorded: value=197583.4288 unit=m³
